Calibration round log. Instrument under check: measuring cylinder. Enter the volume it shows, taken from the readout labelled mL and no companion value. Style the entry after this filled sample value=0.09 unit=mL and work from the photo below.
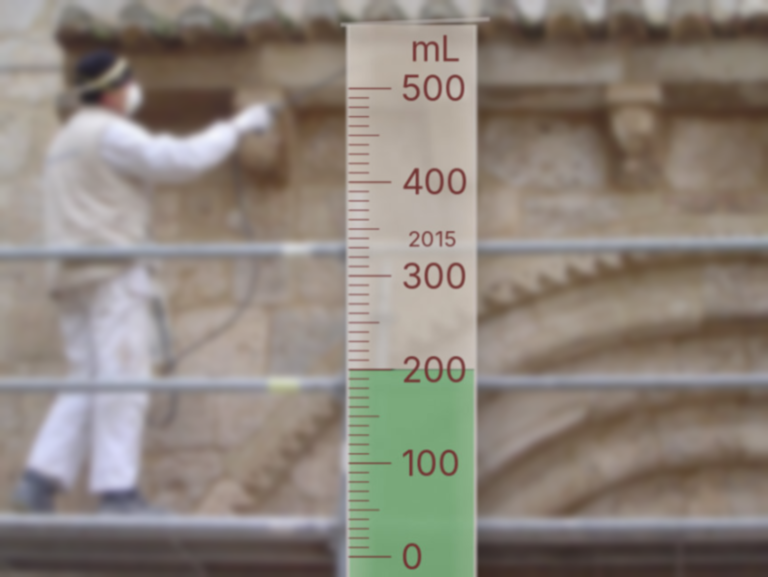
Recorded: value=200 unit=mL
